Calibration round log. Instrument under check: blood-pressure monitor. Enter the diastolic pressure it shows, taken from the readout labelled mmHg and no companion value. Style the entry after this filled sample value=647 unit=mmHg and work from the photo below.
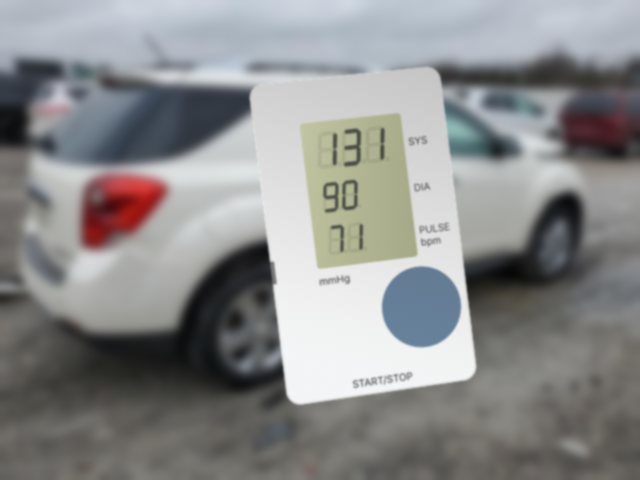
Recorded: value=90 unit=mmHg
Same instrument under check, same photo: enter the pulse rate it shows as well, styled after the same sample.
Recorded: value=71 unit=bpm
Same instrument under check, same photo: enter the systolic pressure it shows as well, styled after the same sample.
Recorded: value=131 unit=mmHg
